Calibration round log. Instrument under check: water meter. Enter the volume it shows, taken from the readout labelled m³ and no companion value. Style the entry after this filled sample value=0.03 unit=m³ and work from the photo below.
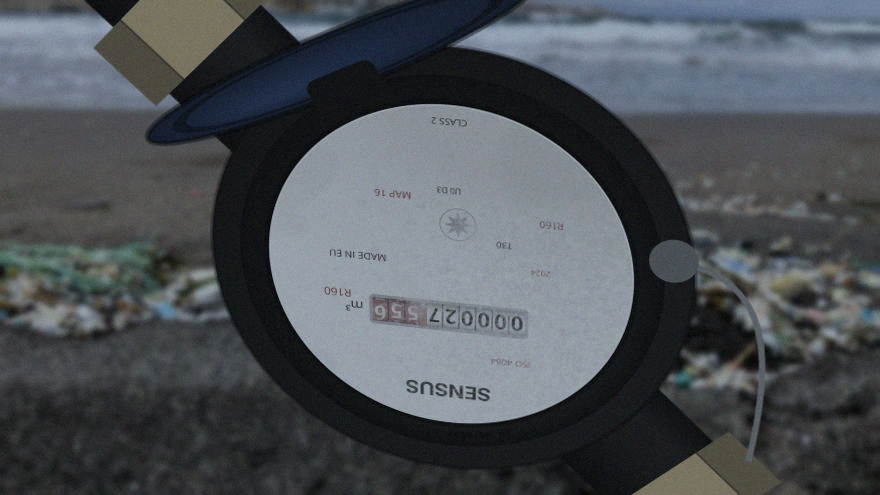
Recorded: value=27.556 unit=m³
